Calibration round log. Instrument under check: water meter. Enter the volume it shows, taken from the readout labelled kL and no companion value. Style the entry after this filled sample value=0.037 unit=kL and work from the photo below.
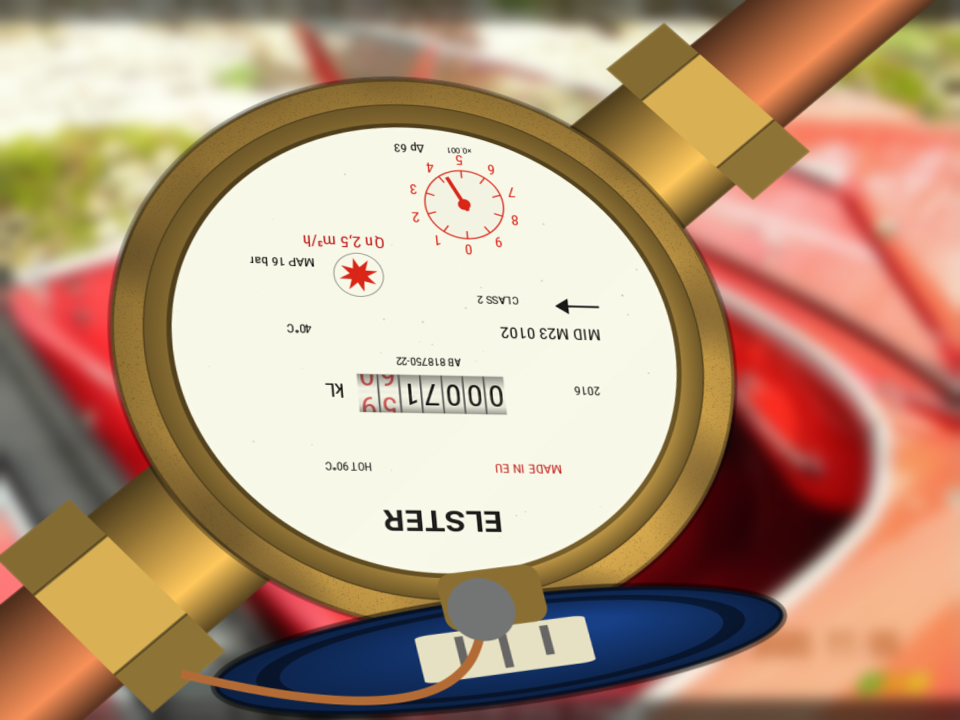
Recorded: value=71.594 unit=kL
